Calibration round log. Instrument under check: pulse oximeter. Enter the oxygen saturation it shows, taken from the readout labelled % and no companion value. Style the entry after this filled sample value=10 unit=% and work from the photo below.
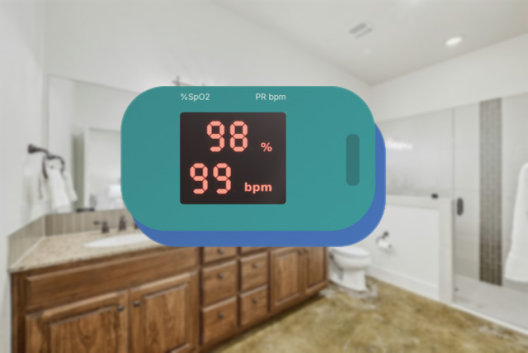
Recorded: value=98 unit=%
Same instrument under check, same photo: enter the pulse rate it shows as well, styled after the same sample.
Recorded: value=99 unit=bpm
